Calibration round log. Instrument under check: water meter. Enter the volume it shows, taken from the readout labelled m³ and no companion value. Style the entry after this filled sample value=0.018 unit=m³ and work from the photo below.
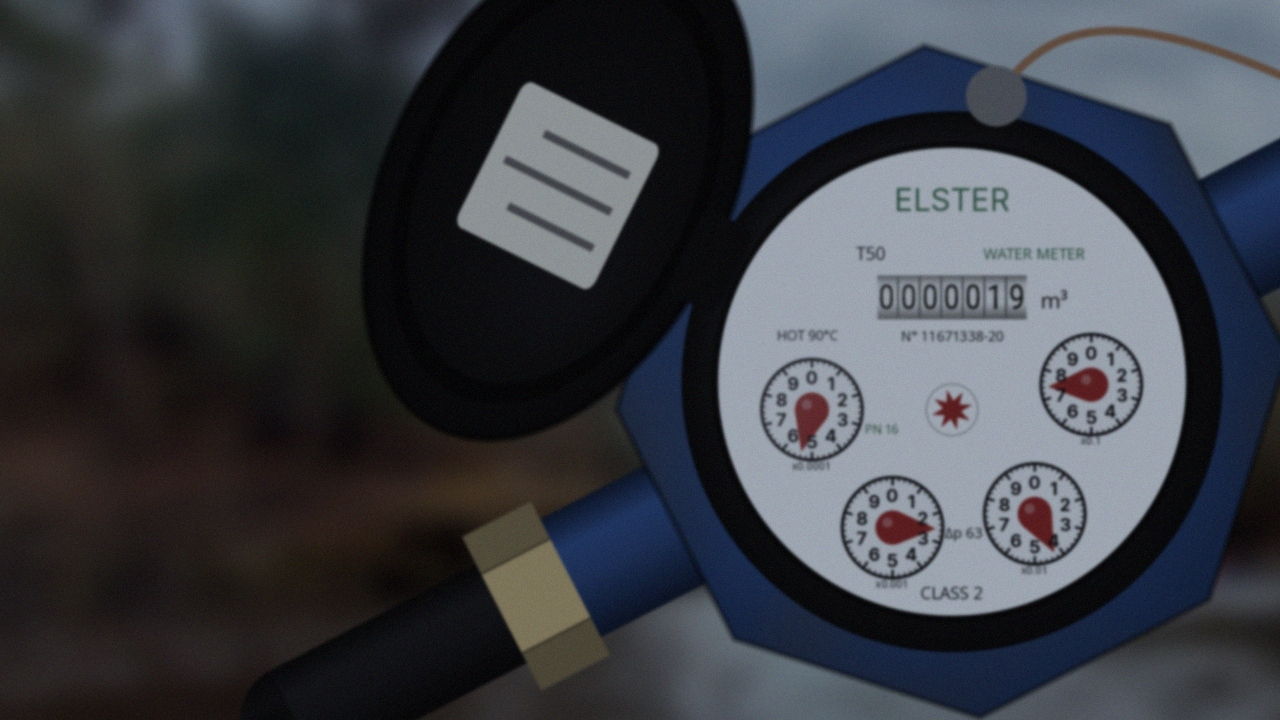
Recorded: value=19.7425 unit=m³
